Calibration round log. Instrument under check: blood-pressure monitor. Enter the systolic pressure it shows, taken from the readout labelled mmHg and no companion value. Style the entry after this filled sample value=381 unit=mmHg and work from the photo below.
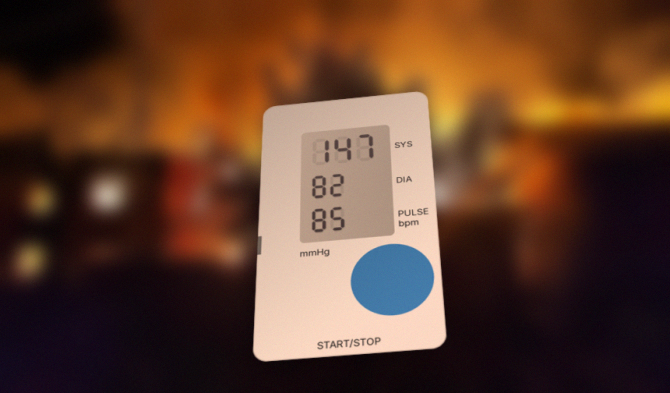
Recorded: value=147 unit=mmHg
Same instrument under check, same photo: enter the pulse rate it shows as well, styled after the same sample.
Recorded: value=85 unit=bpm
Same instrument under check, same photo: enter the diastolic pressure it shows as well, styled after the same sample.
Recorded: value=82 unit=mmHg
